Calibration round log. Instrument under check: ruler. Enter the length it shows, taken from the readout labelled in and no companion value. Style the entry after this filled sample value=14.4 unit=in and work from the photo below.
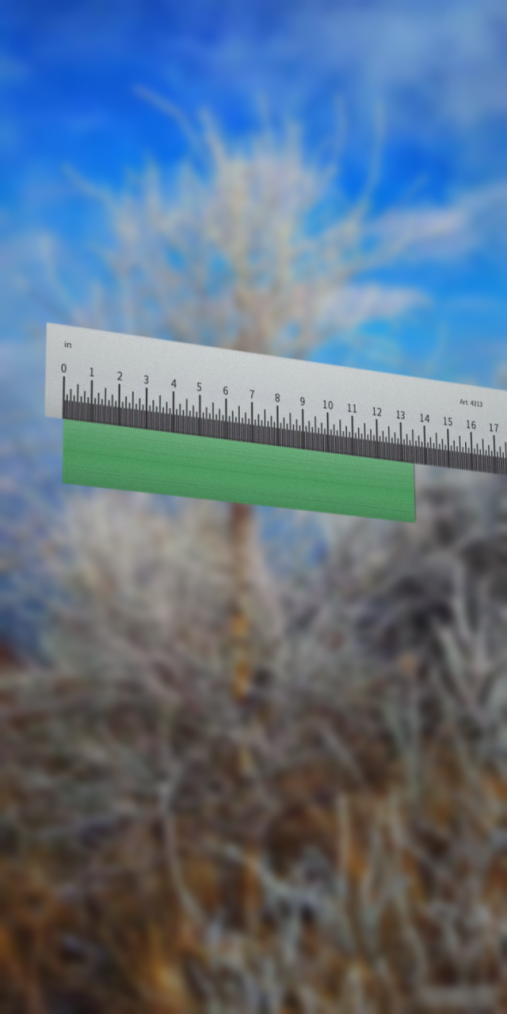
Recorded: value=13.5 unit=in
